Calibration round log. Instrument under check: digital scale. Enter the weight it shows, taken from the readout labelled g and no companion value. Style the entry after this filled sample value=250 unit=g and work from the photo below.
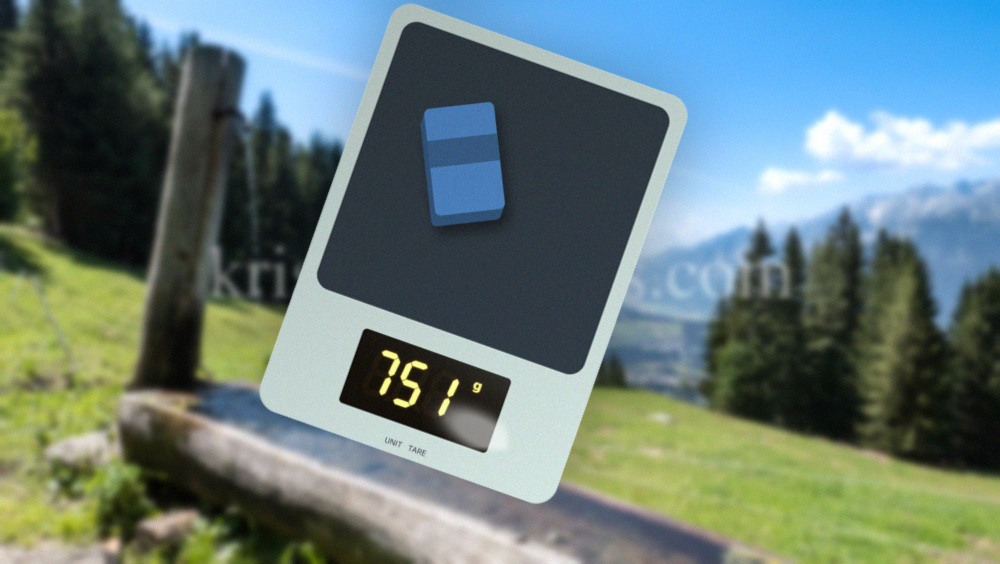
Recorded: value=751 unit=g
